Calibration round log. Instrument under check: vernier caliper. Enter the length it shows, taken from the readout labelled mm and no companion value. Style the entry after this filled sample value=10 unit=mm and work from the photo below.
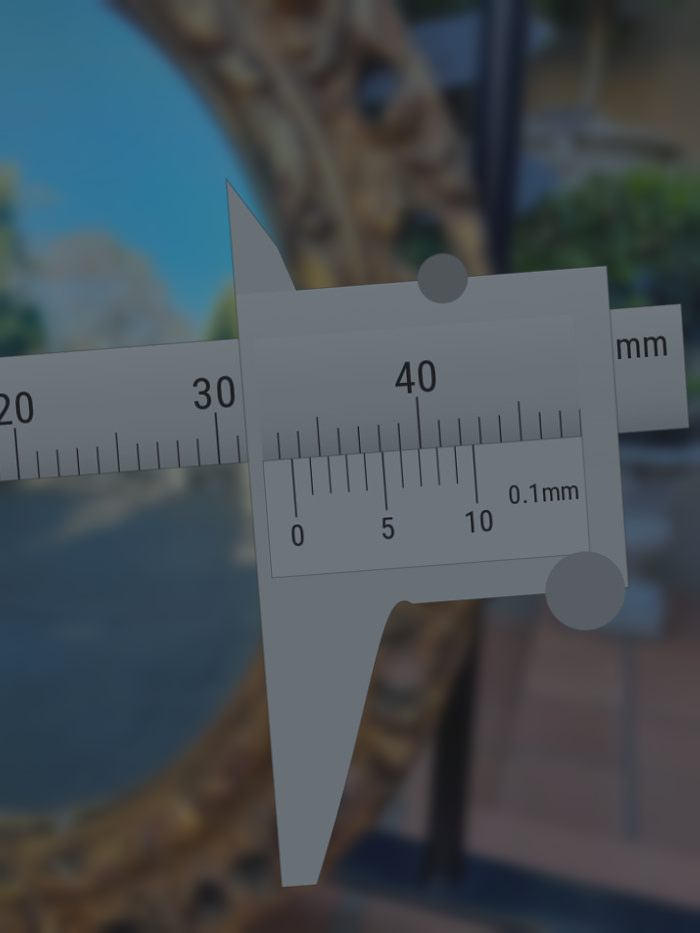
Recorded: value=33.6 unit=mm
